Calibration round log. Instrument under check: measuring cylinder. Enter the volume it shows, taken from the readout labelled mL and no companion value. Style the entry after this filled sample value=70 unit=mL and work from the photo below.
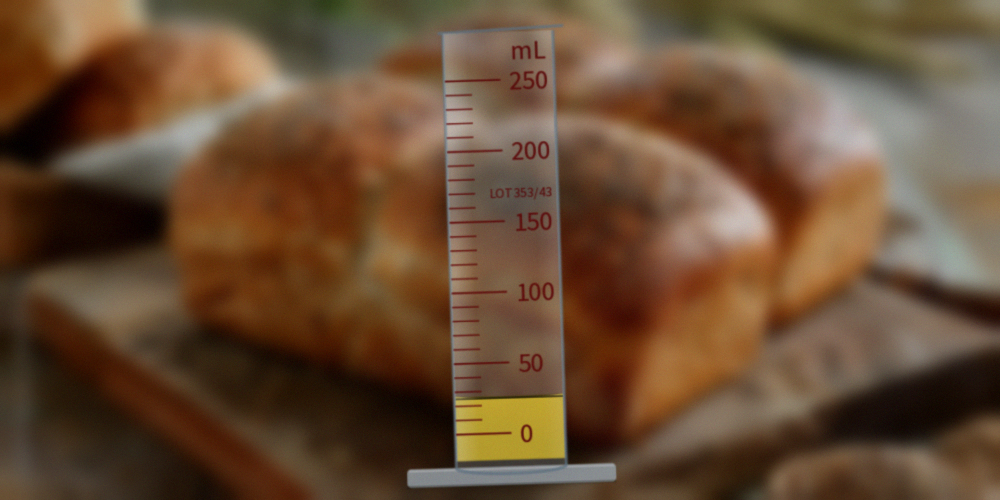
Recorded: value=25 unit=mL
